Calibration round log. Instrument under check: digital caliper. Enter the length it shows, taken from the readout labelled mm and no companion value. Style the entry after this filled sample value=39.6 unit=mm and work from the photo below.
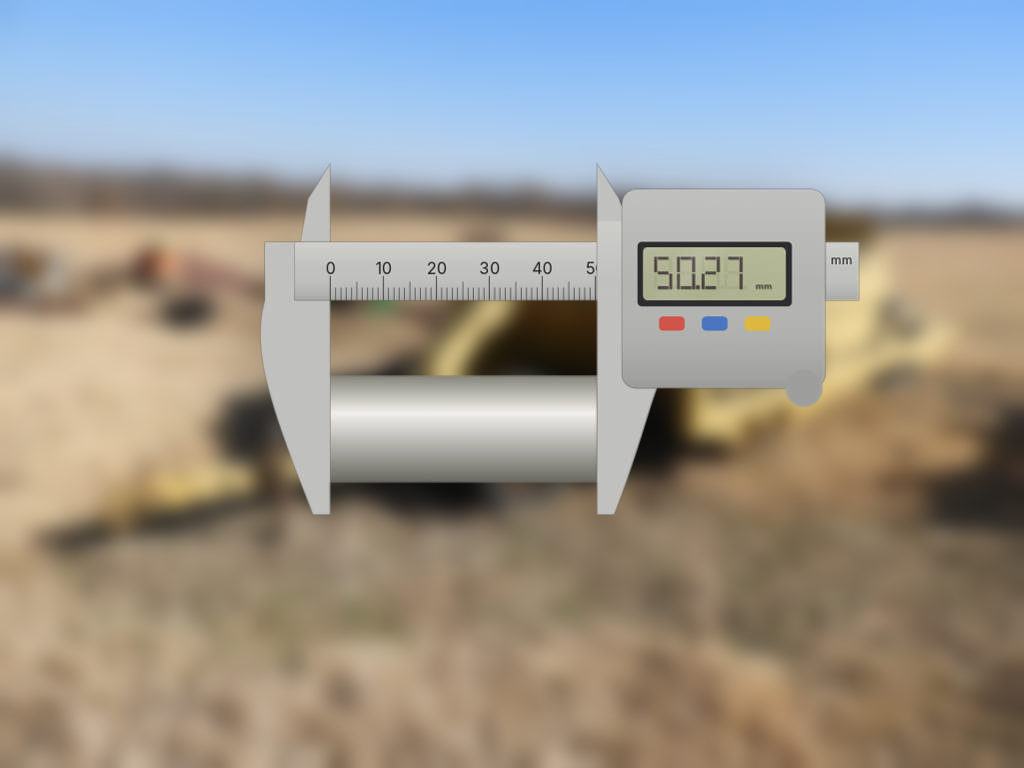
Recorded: value=50.27 unit=mm
